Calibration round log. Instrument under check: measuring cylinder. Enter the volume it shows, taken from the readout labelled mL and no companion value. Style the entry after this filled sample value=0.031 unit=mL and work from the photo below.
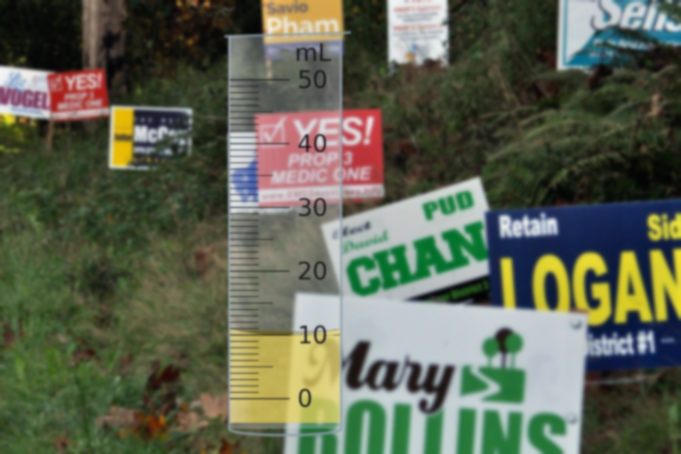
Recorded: value=10 unit=mL
